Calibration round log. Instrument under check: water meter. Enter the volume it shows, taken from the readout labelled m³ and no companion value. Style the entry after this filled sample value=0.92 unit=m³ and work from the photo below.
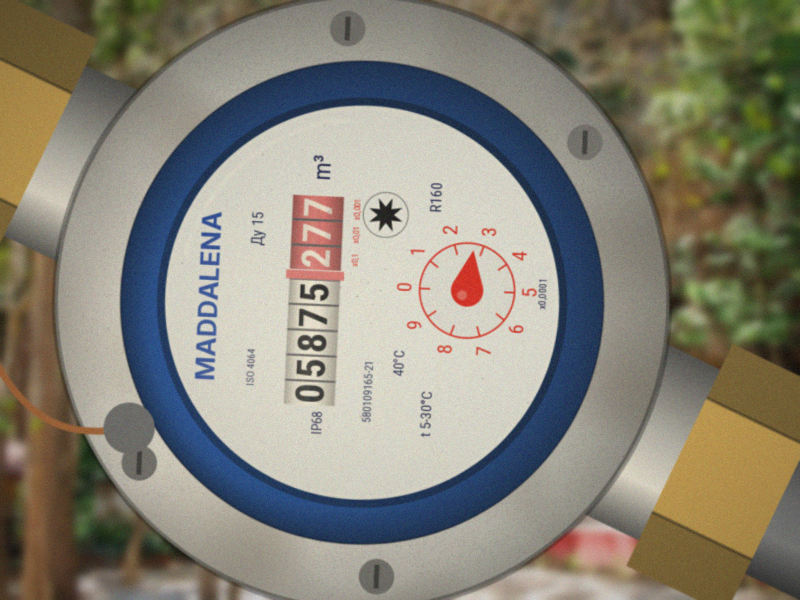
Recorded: value=5875.2772 unit=m³
